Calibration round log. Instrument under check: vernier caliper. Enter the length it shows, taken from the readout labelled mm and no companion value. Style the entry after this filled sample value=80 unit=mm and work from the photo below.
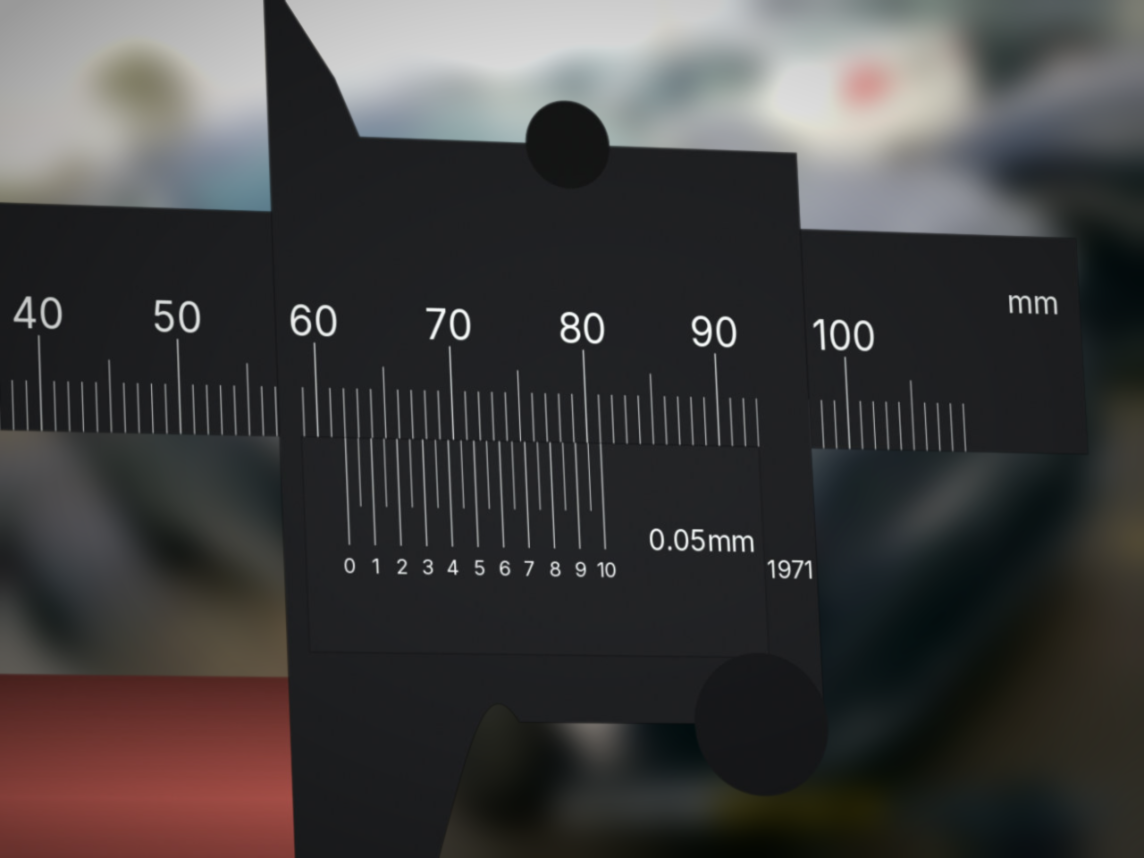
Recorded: value=62.0 unit=mm
